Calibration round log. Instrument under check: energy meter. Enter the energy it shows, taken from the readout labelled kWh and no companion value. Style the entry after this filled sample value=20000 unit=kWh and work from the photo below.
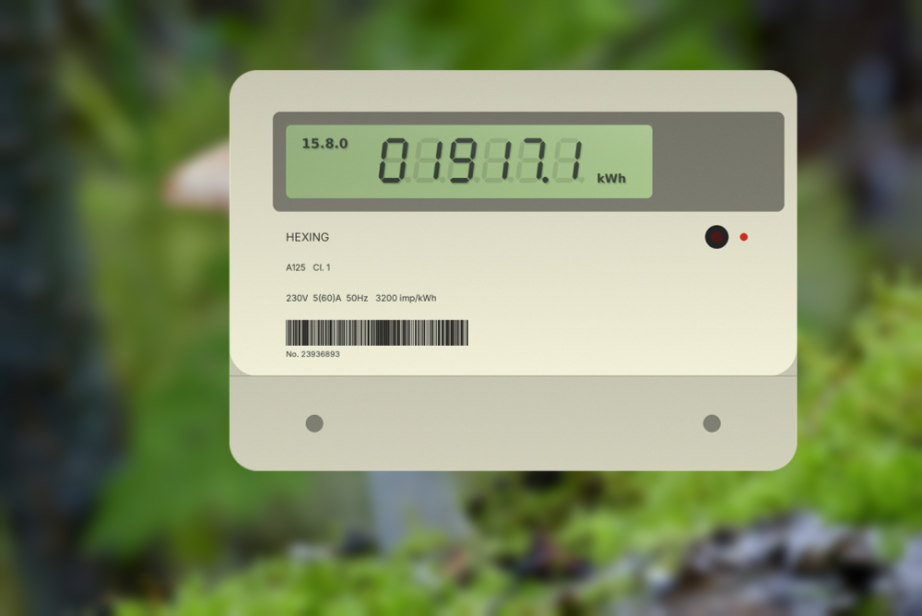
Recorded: value=1917.1 unit=kWh
